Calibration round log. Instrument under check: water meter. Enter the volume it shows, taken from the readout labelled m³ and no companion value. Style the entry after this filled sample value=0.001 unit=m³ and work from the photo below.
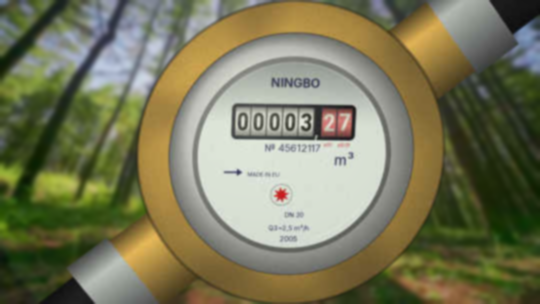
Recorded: value=3.27 unit=m³
